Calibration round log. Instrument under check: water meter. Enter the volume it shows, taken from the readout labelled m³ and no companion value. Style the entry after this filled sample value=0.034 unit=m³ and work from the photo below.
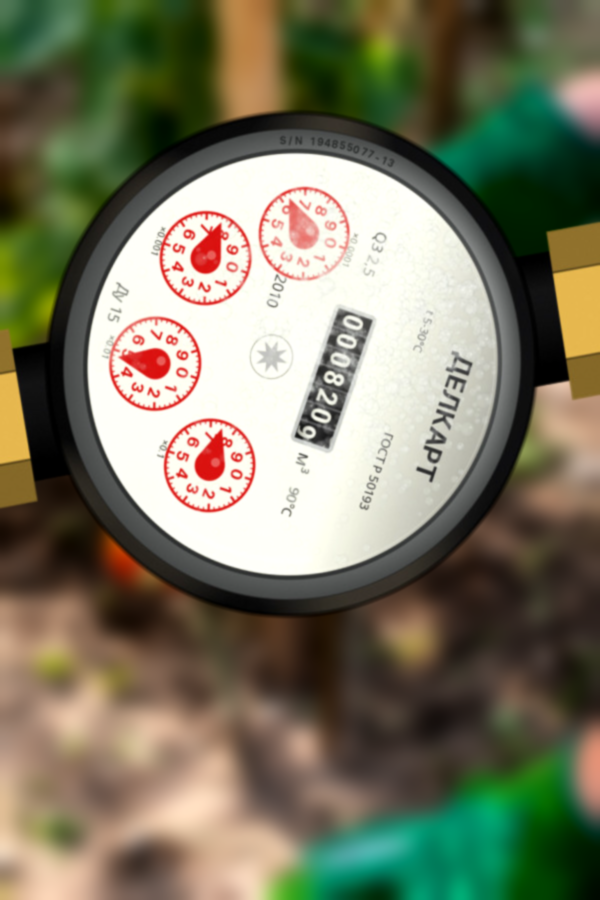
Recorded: value=8208.7476 unit=m³
